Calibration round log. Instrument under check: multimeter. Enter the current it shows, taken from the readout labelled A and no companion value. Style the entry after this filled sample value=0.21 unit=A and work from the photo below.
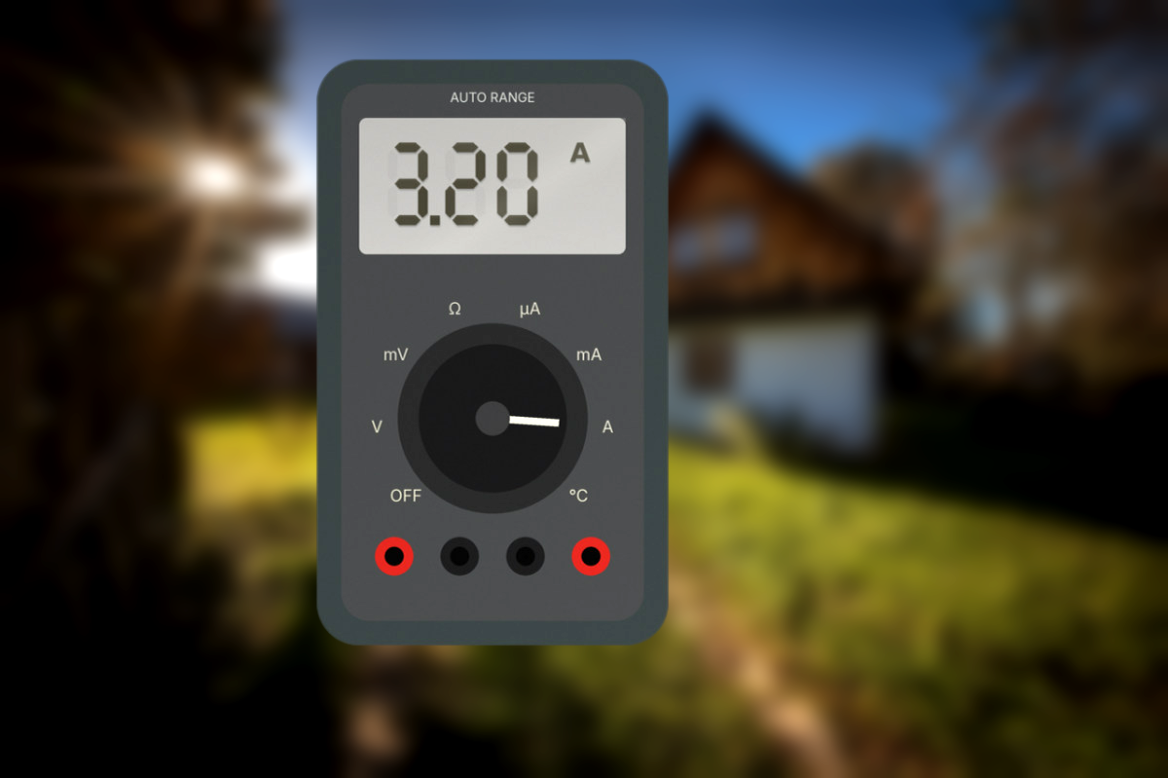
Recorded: value=3.20 unit=A
